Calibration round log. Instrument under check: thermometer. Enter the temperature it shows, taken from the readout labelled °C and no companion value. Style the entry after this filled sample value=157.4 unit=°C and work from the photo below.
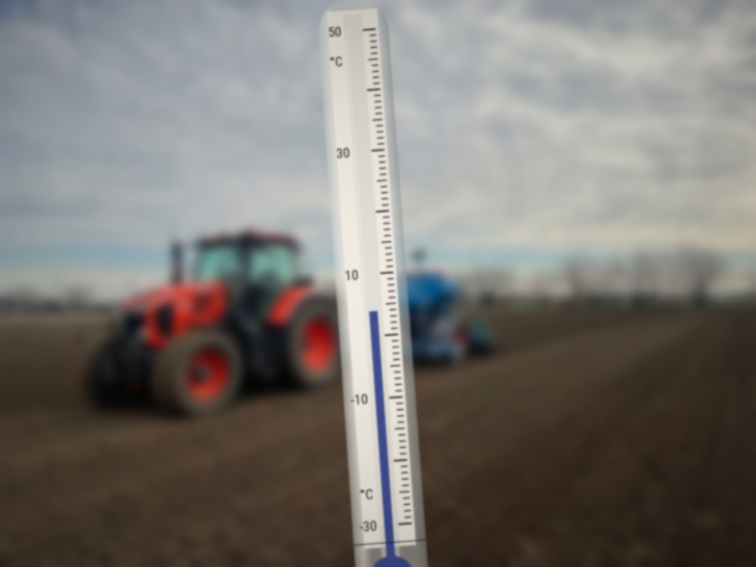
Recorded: value=4 unit=°C
